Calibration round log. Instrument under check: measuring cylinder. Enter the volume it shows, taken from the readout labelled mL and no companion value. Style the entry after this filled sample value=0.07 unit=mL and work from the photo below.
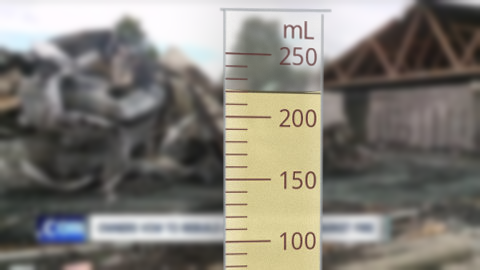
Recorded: value=220 unit=mL
